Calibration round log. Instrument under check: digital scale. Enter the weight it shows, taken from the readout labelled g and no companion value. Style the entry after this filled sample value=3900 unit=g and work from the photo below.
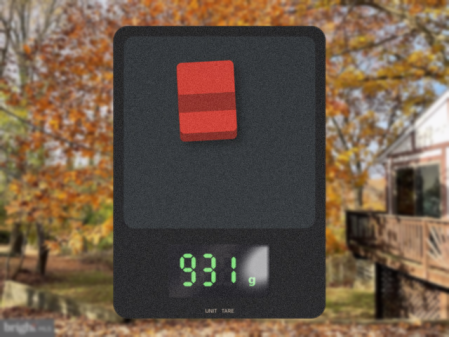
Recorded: value=931 unit=g
